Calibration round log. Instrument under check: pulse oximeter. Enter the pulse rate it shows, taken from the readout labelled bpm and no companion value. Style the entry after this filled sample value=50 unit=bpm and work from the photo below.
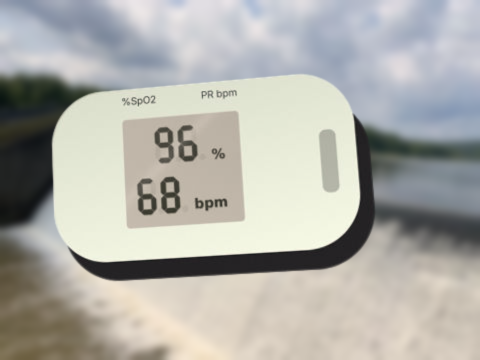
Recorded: value=68 unit=bpm
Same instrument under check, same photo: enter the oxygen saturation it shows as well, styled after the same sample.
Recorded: value=96 unit=%
